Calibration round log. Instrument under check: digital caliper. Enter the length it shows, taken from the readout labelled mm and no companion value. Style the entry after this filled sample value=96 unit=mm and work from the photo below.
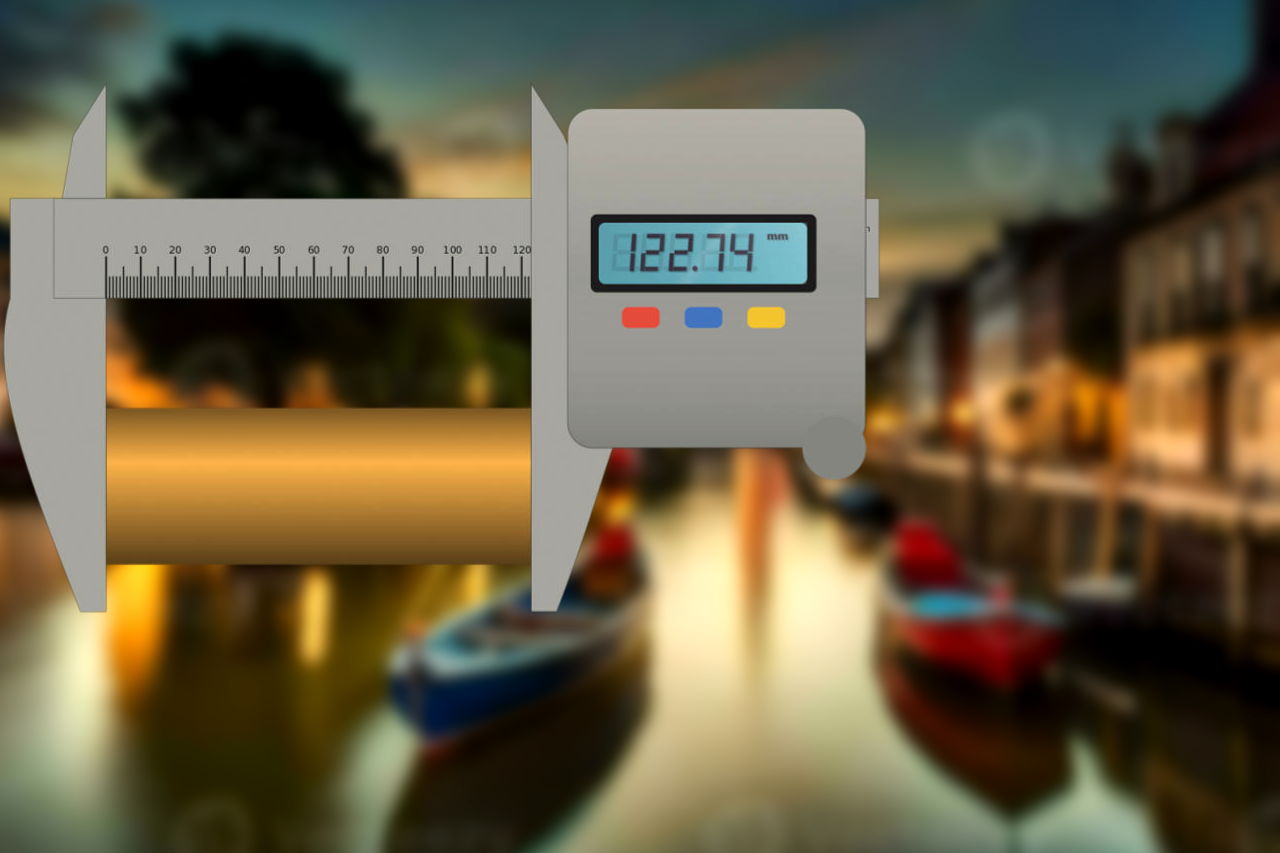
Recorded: value=122.74 unit=mm
